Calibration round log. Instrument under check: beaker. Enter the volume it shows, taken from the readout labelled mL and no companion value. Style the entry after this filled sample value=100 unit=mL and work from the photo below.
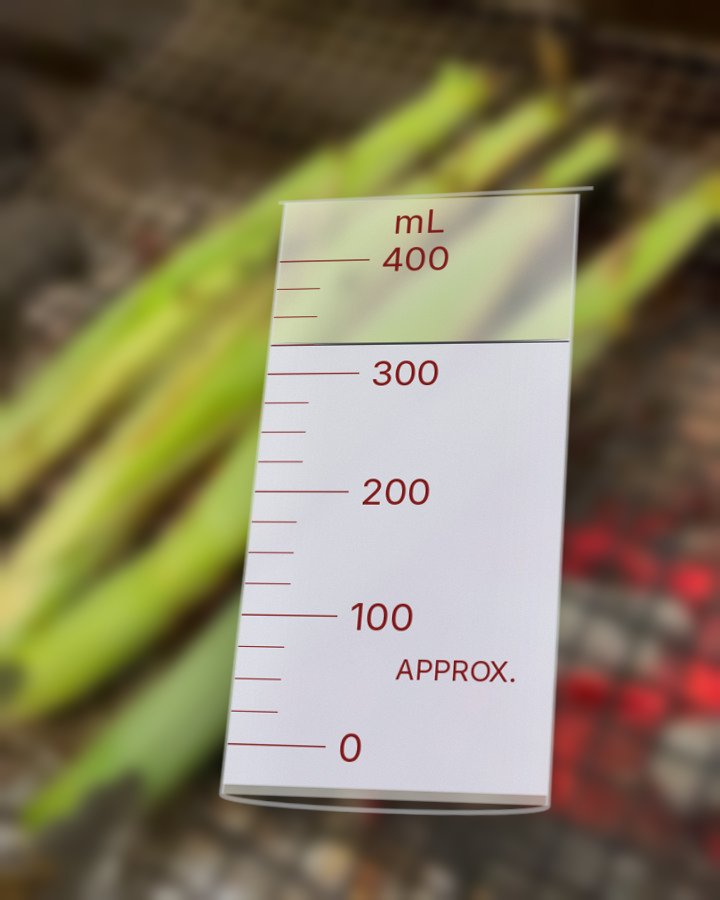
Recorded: value=325 unit=mL
